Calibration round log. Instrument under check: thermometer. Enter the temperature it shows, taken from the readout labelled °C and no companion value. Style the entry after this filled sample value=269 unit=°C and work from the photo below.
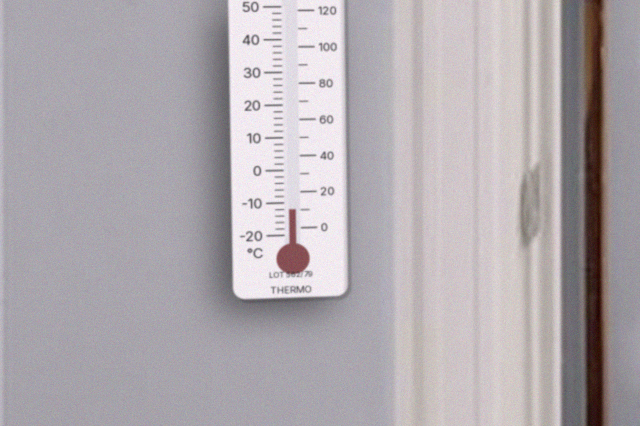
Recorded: value=-12 unit=°C
